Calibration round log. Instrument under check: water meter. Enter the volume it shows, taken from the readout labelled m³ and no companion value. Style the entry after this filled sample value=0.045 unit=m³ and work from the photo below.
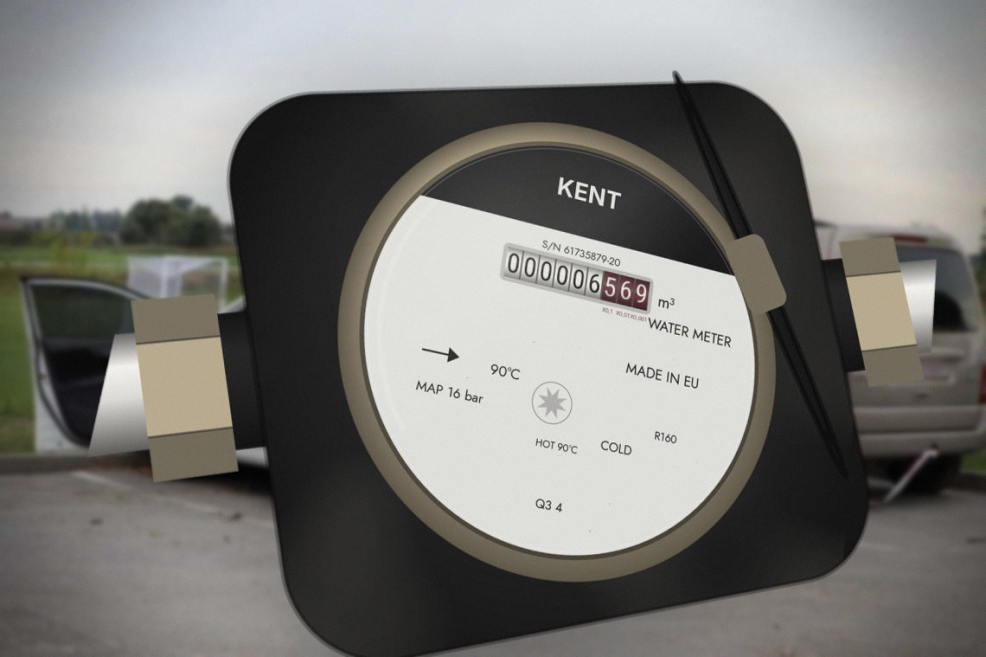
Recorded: value=6.569 unit=m³
